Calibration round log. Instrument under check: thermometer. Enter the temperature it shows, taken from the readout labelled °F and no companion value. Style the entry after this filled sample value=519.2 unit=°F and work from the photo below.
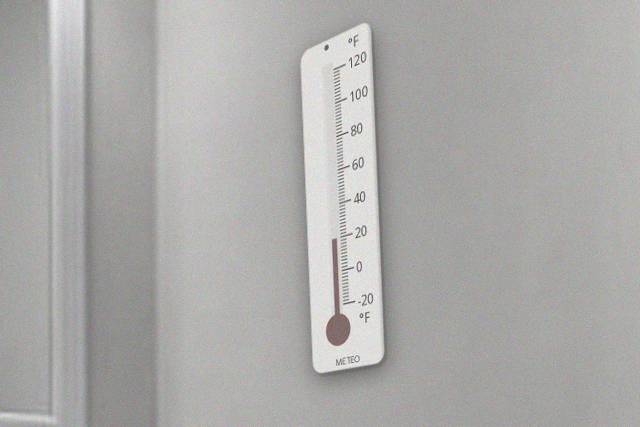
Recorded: value=20 unit=°F
